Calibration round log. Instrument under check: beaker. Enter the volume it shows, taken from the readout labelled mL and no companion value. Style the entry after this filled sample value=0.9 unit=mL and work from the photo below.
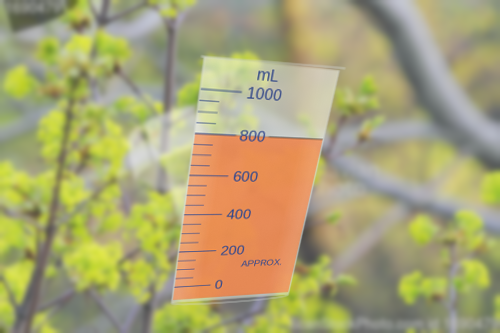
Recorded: value=800 unit=mL
